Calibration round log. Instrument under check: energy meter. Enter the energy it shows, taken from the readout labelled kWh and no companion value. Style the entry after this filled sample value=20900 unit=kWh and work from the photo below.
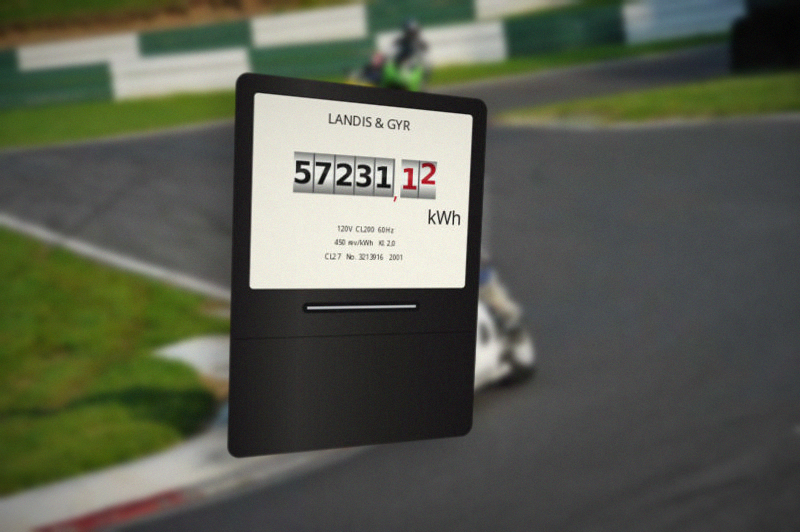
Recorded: value=57231.12 unit=kWh
